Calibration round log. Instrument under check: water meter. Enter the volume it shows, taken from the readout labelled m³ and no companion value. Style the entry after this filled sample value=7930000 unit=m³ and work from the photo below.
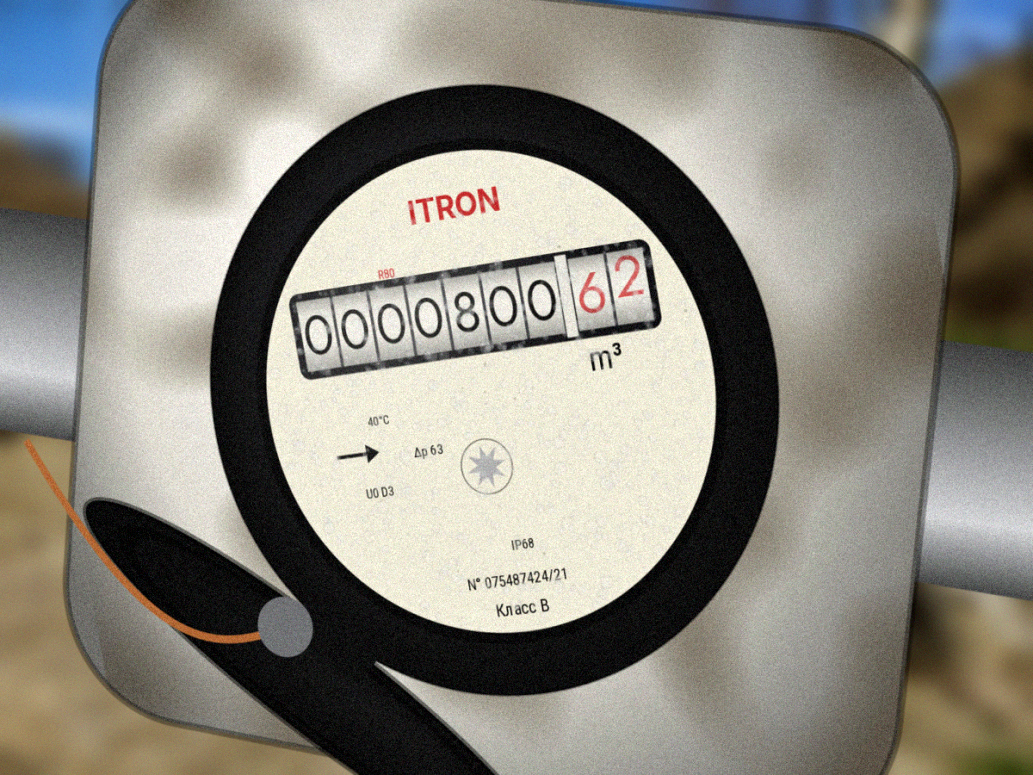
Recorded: value=800.62 unit=m³
